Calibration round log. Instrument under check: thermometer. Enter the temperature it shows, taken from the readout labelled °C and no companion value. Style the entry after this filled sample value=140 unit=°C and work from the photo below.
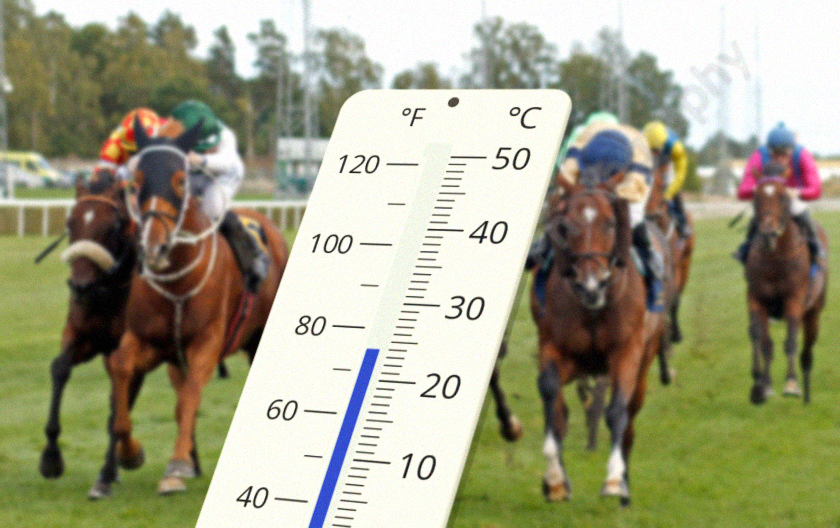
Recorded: value=24 unit=°C
